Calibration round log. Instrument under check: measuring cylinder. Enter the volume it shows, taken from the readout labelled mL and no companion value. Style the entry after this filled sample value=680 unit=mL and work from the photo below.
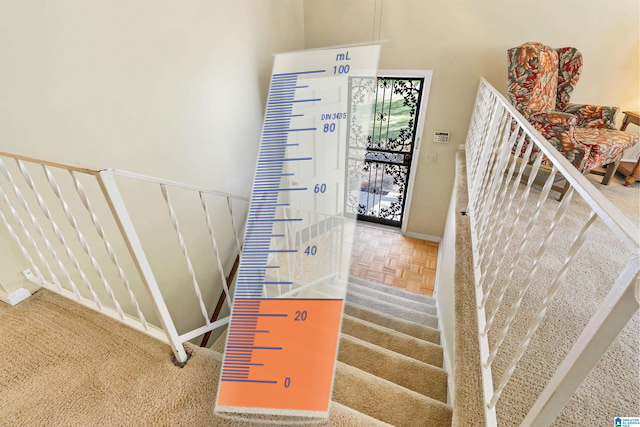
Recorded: value=25 unit=mL
